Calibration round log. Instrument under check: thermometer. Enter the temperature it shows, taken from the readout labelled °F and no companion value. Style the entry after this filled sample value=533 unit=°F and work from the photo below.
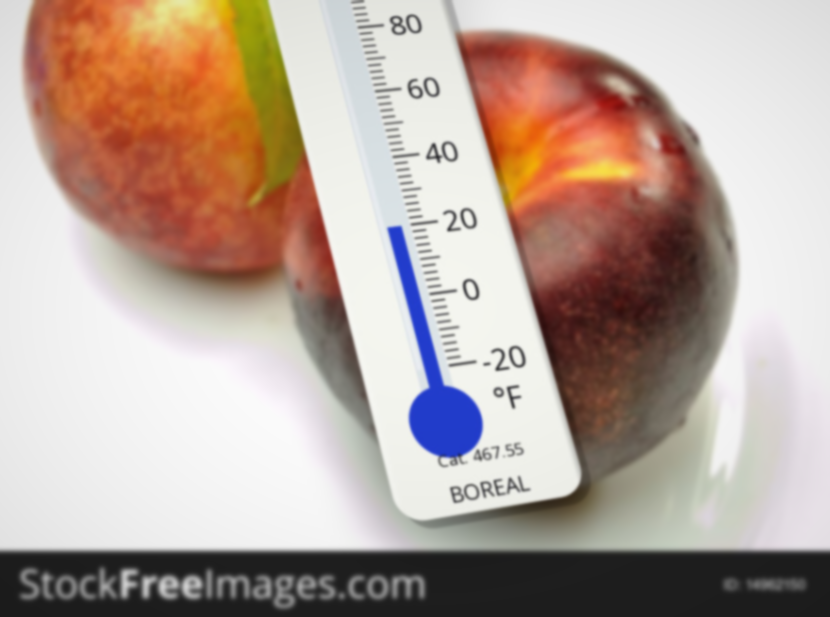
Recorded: value=20 unit=°F
